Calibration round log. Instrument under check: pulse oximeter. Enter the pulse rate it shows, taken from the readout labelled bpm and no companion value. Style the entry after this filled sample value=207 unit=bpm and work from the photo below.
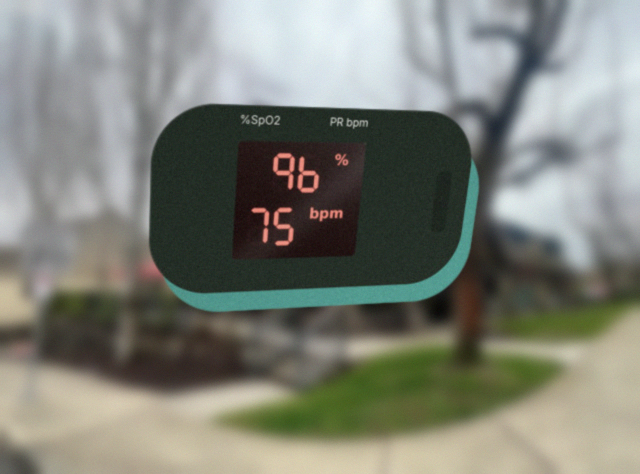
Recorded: value=75 unit=bpm
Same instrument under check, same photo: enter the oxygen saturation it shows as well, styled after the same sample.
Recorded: value=96 unit=%
